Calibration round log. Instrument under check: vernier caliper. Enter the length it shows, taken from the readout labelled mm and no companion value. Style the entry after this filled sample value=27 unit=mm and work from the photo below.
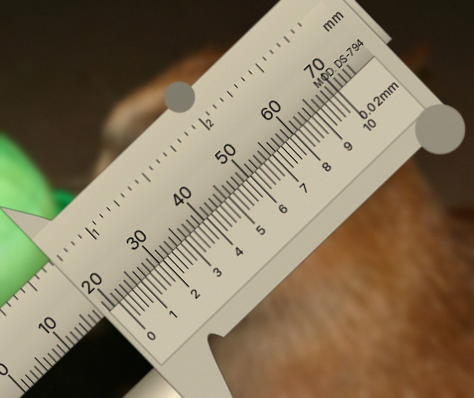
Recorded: value=21.0 unit=mm
